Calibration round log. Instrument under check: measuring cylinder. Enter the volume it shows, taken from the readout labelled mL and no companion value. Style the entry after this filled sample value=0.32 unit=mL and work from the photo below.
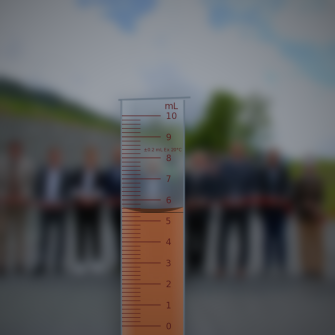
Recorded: value=5.4 unit=mL
